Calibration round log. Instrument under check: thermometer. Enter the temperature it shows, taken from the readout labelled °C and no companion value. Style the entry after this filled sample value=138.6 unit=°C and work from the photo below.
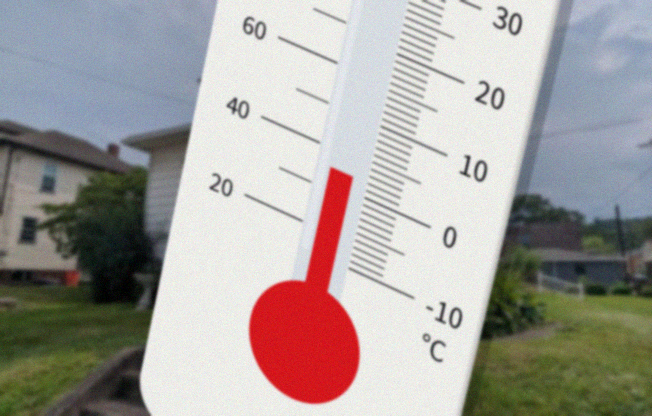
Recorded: value=2 unit=°C
